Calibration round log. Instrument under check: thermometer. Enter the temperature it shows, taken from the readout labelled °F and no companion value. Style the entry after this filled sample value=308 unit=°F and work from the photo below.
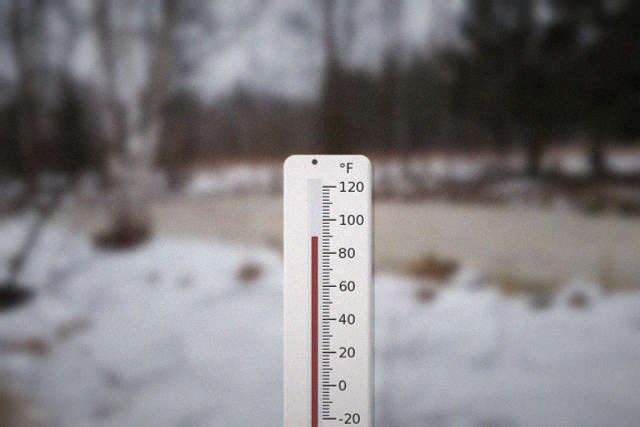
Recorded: value=90 unit=°F
